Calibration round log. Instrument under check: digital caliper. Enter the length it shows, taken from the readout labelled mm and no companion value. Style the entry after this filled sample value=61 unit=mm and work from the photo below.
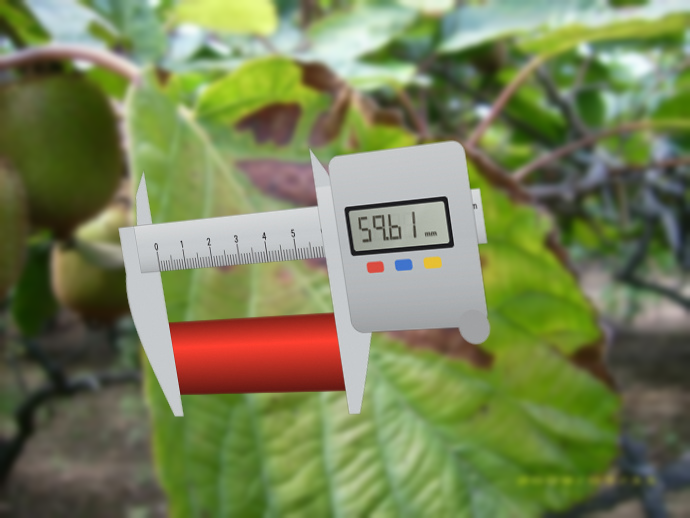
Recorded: value=59.61 unit=mm
